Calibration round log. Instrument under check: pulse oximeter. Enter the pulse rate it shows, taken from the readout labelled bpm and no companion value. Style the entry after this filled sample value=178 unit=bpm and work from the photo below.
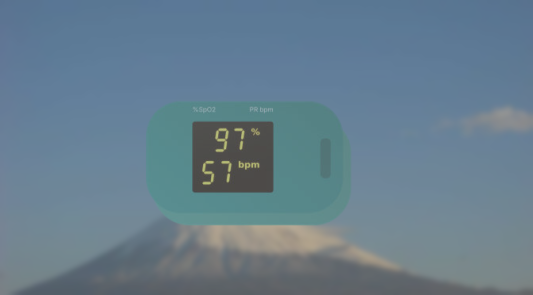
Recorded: value=57 unit=bpm
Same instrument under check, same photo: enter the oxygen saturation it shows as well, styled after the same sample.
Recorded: value=97 unit=%
